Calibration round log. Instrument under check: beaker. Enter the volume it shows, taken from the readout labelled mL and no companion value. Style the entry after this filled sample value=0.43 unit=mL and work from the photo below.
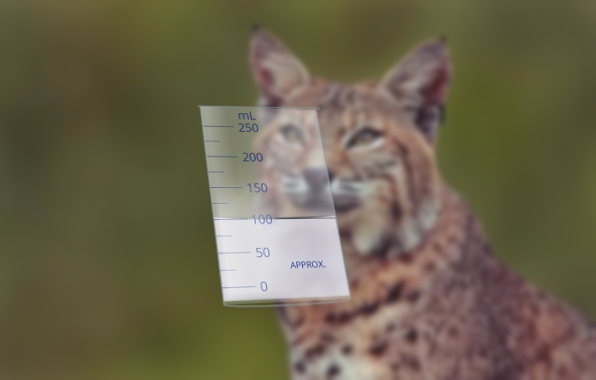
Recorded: value=100 unit=mL
